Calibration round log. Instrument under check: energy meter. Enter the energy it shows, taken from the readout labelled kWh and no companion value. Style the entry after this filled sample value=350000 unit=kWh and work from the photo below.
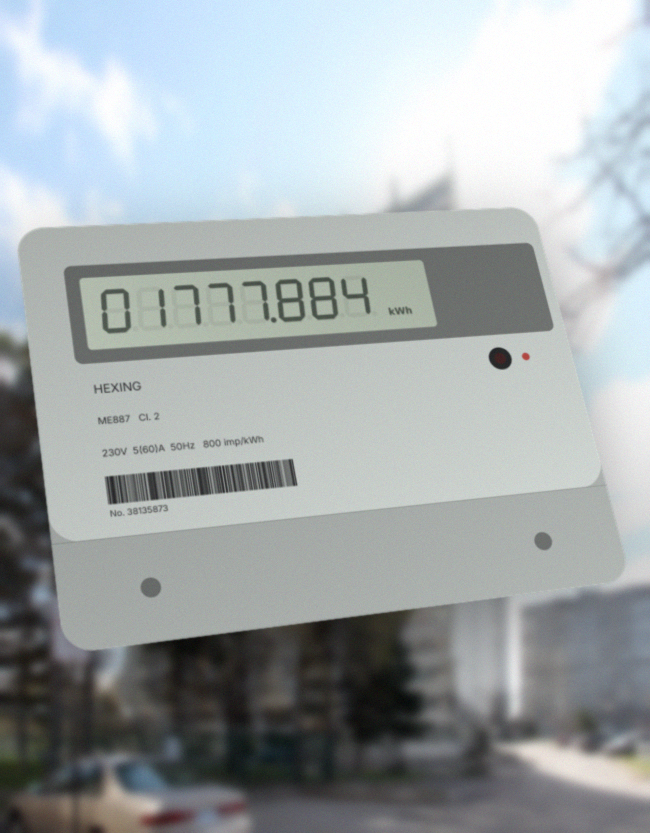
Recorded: value=1777.884 unit=kWh
